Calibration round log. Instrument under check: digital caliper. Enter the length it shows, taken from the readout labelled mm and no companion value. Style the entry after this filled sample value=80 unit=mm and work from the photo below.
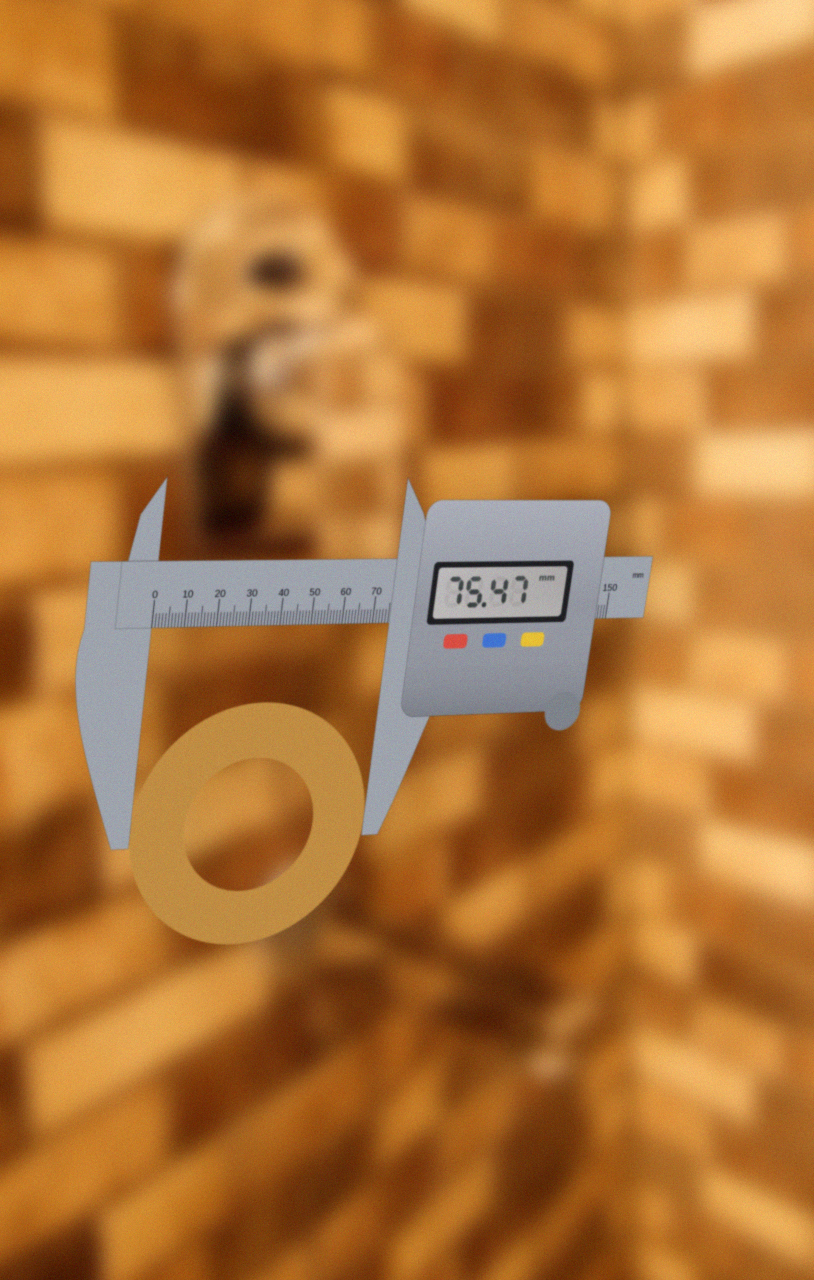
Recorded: value=75.47 unit=mm
